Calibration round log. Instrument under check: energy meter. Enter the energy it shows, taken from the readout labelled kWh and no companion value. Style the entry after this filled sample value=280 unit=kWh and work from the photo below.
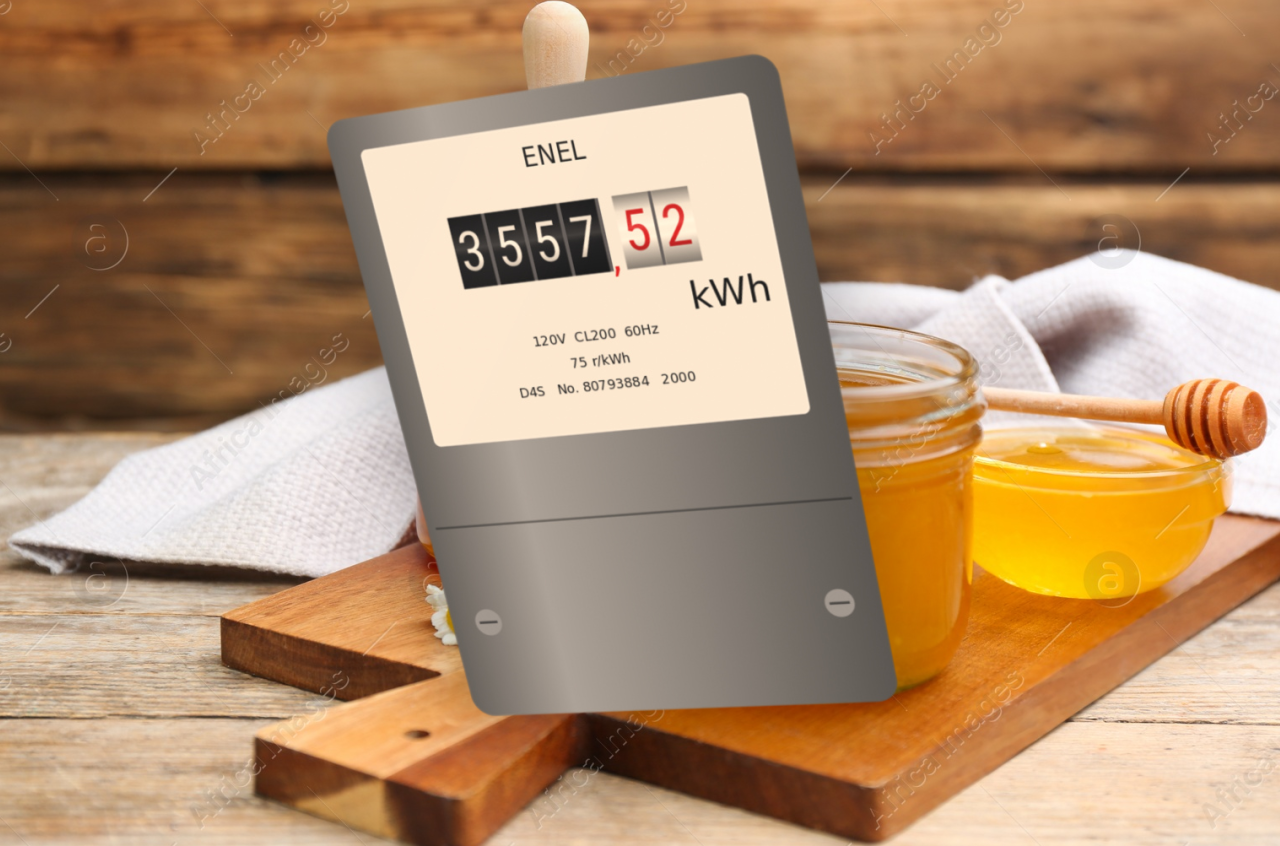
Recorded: value=3557.52 unit=kWh
